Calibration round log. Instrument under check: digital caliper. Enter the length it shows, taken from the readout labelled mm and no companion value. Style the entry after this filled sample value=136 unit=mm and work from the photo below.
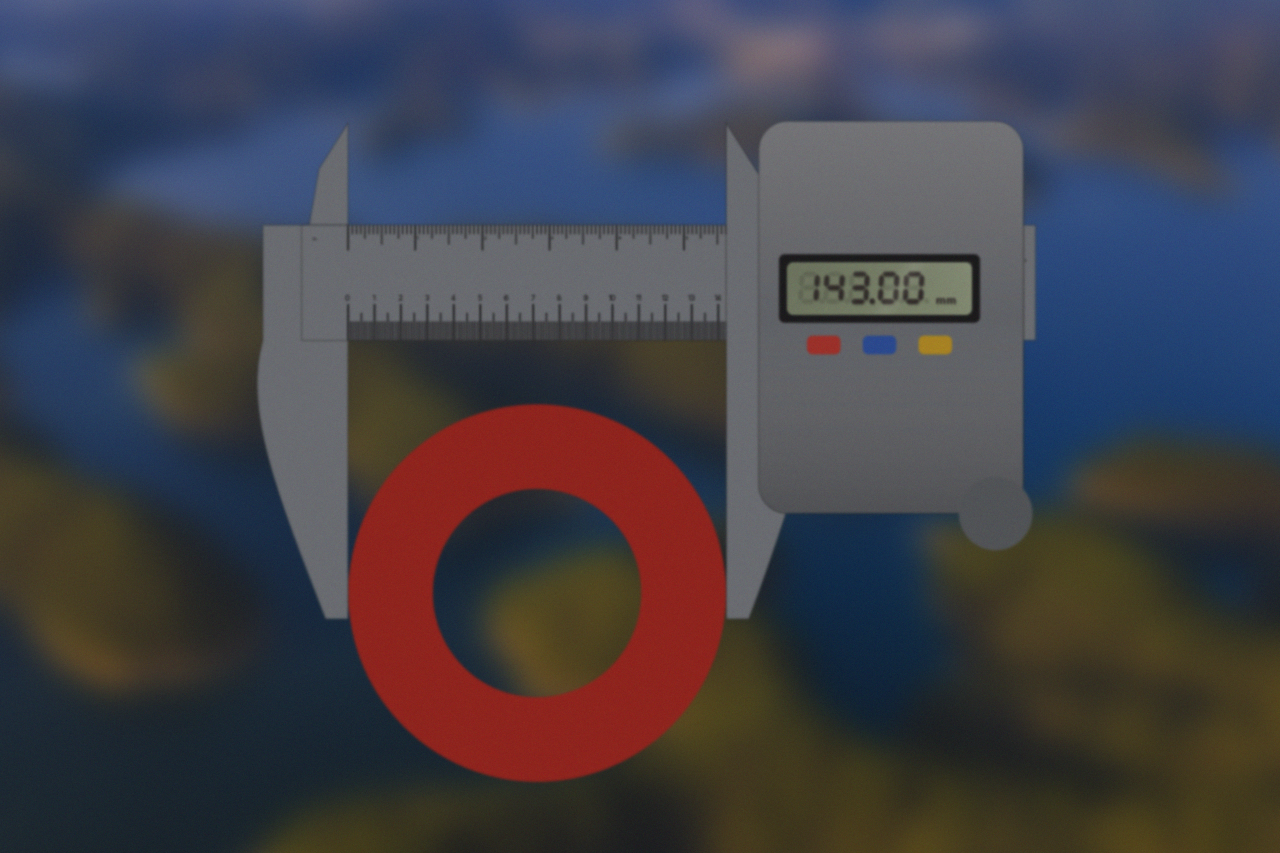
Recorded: value=143.00 unit=mm
